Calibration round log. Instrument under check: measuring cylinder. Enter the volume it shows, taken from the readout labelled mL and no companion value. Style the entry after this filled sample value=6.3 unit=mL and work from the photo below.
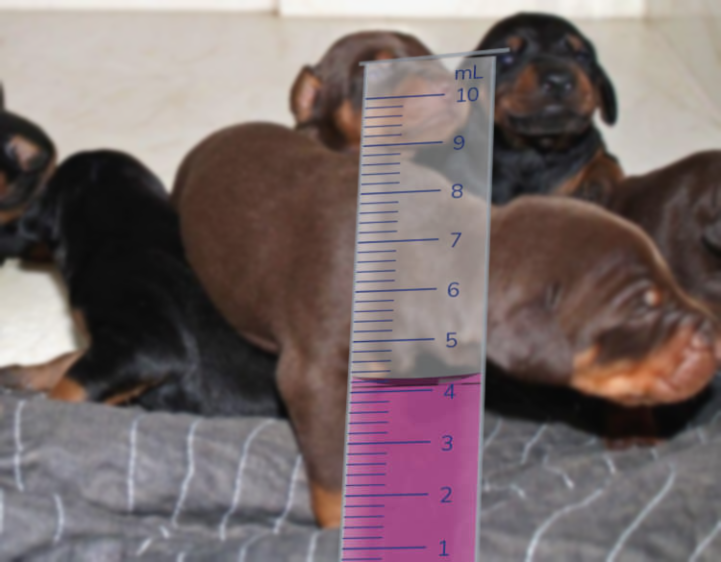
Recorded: value=4.1 unit=mL
